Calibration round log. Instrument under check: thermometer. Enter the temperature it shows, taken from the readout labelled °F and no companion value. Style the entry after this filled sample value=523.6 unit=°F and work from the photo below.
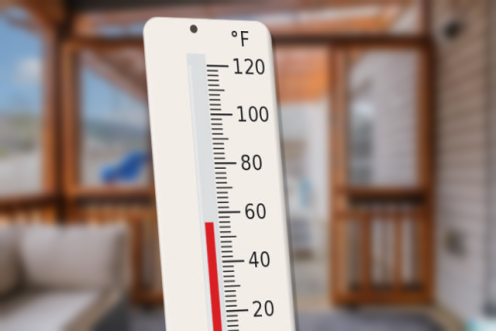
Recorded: value=56 unit=°F
